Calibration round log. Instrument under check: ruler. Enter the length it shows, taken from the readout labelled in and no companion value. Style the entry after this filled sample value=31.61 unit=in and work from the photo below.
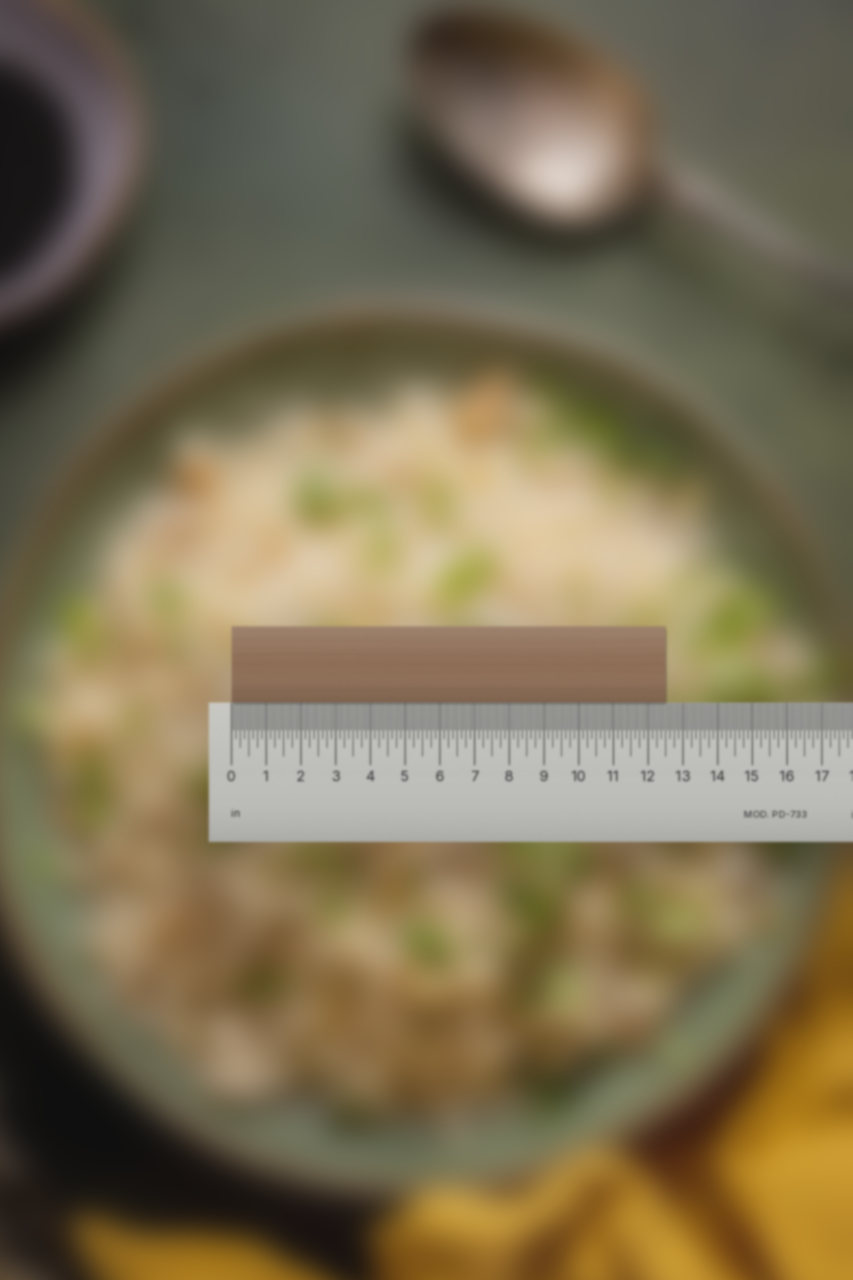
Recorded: value=12.5 unit=in
